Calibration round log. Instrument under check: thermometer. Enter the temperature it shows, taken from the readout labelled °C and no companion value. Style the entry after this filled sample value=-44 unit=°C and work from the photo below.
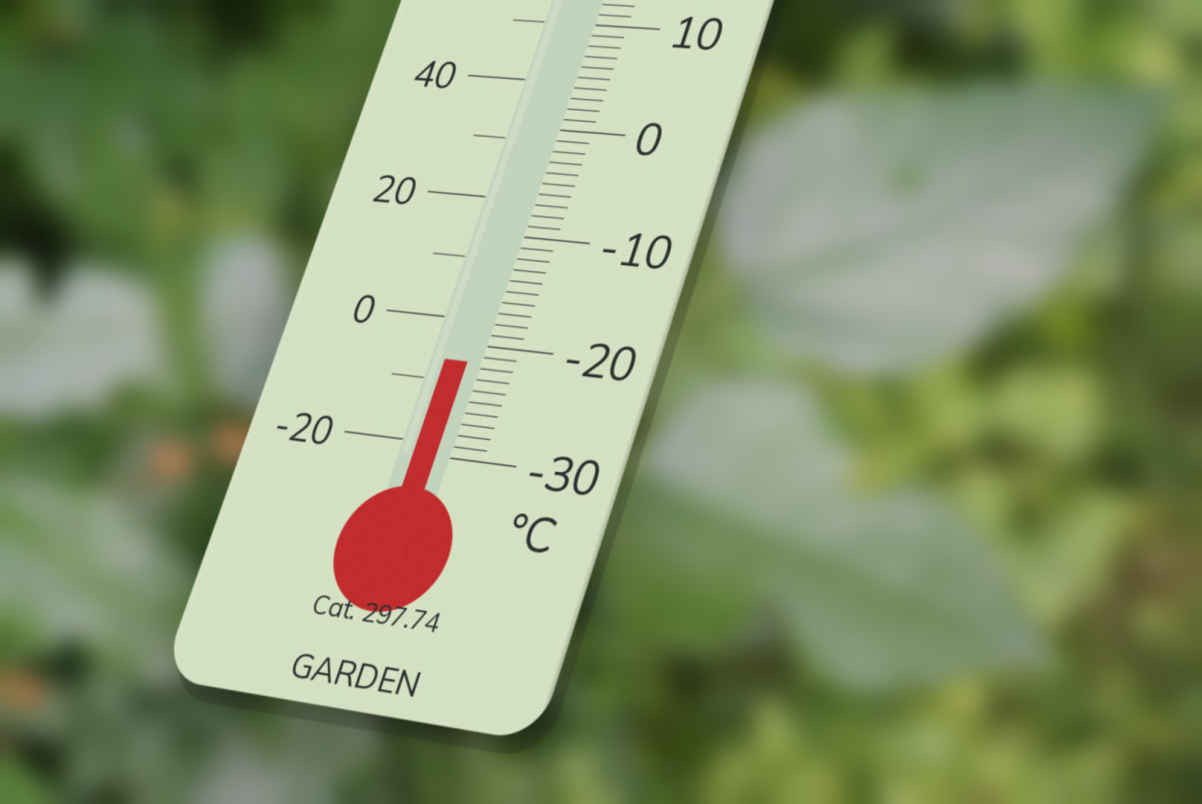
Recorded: value=-21.5 unit=°C
